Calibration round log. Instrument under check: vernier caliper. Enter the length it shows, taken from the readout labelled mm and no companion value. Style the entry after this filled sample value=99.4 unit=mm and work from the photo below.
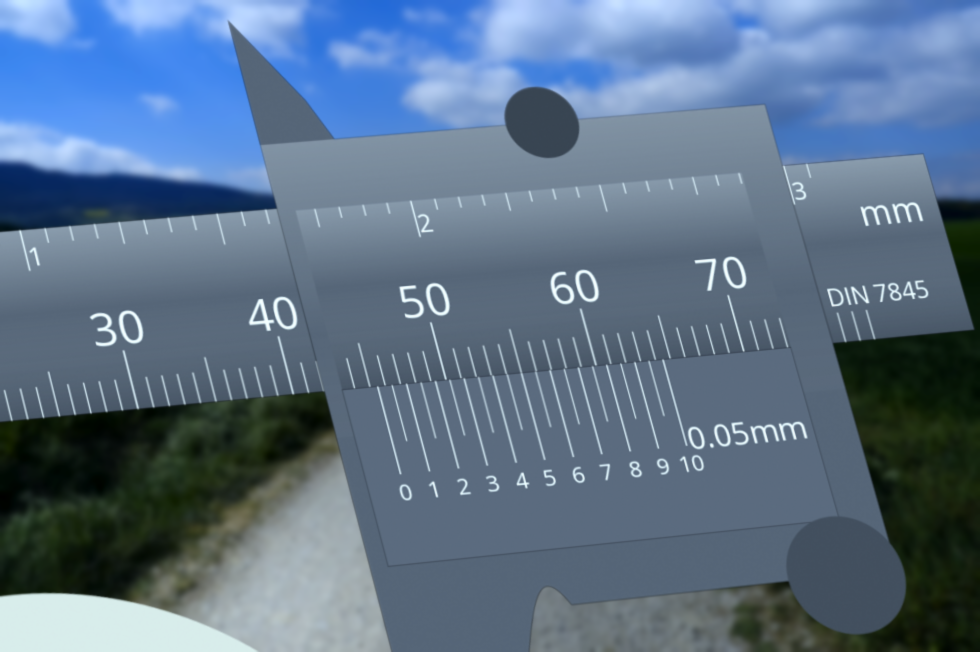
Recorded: value=45.5 unit=mm
